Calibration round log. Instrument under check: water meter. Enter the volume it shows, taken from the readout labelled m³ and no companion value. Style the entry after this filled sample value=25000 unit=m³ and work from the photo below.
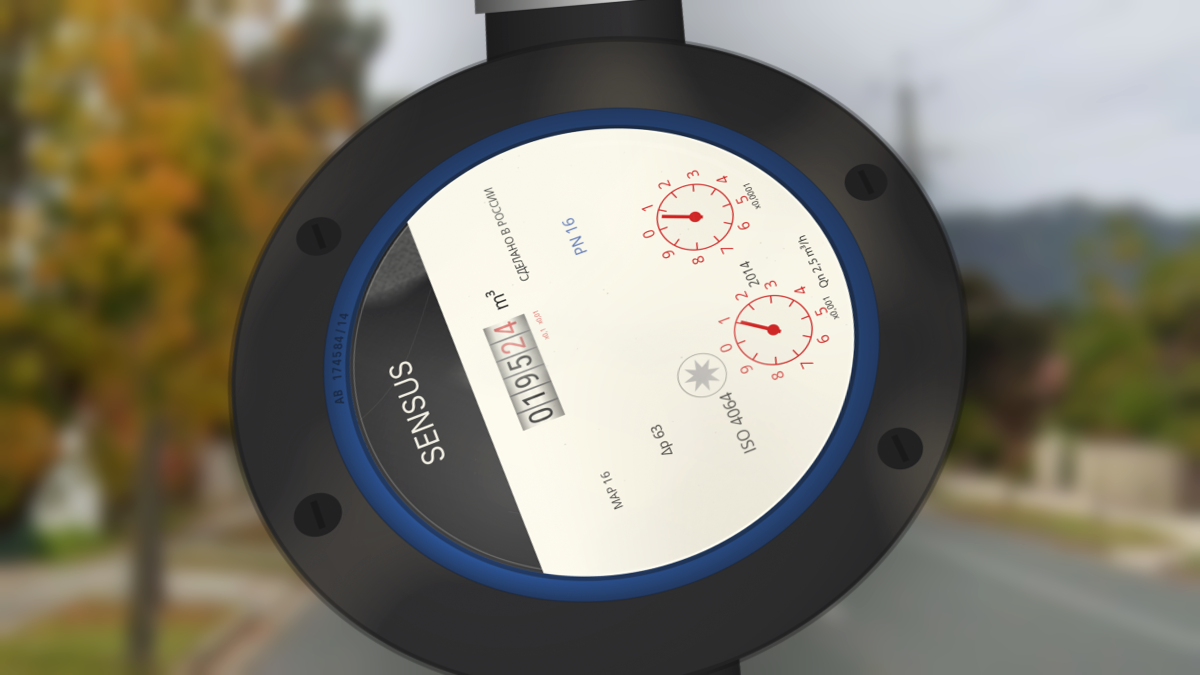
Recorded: value=195.2410 unit=m³
